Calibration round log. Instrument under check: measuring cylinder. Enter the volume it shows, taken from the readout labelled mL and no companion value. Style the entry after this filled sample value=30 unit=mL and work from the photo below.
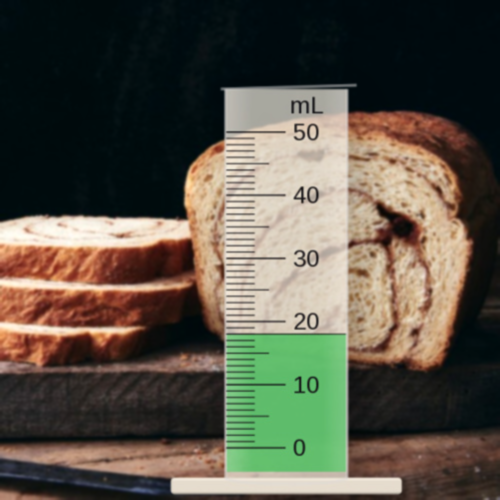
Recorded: value=18 unit=mL
